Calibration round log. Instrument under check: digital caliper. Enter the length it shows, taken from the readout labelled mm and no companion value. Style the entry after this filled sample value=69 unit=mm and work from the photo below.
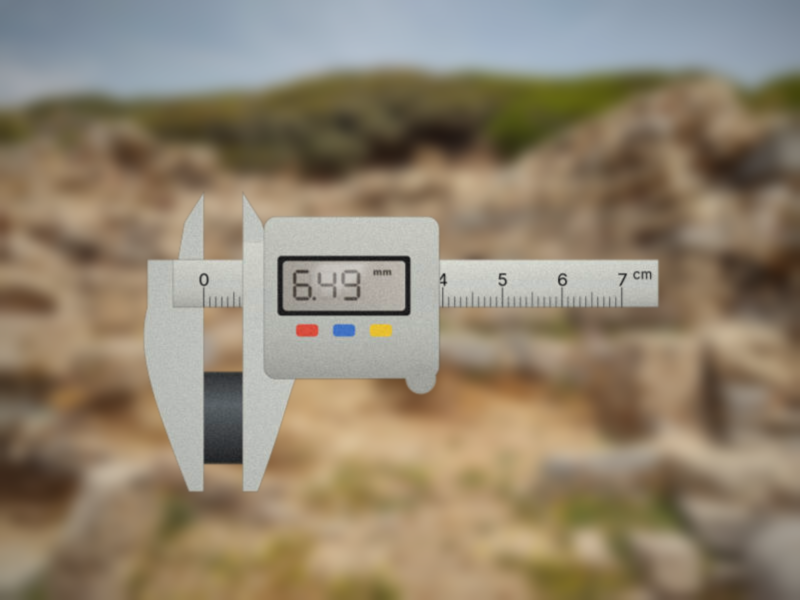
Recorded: value=6.49 unit=mm
